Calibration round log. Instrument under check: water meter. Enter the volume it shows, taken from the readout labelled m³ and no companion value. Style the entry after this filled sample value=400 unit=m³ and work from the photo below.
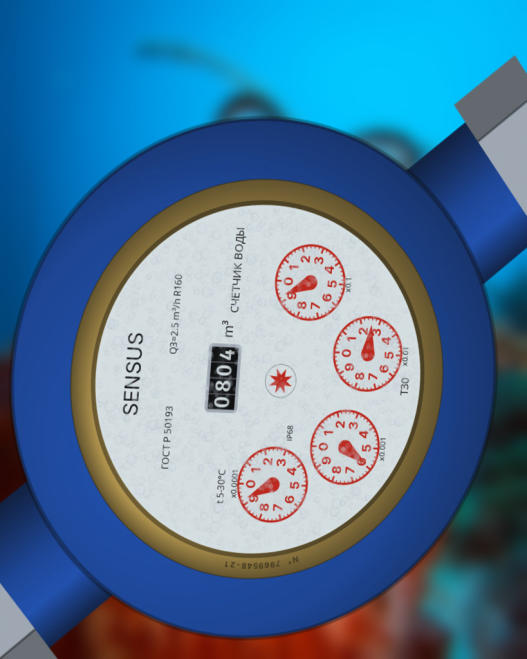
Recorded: value=803.9259 unit=m³
